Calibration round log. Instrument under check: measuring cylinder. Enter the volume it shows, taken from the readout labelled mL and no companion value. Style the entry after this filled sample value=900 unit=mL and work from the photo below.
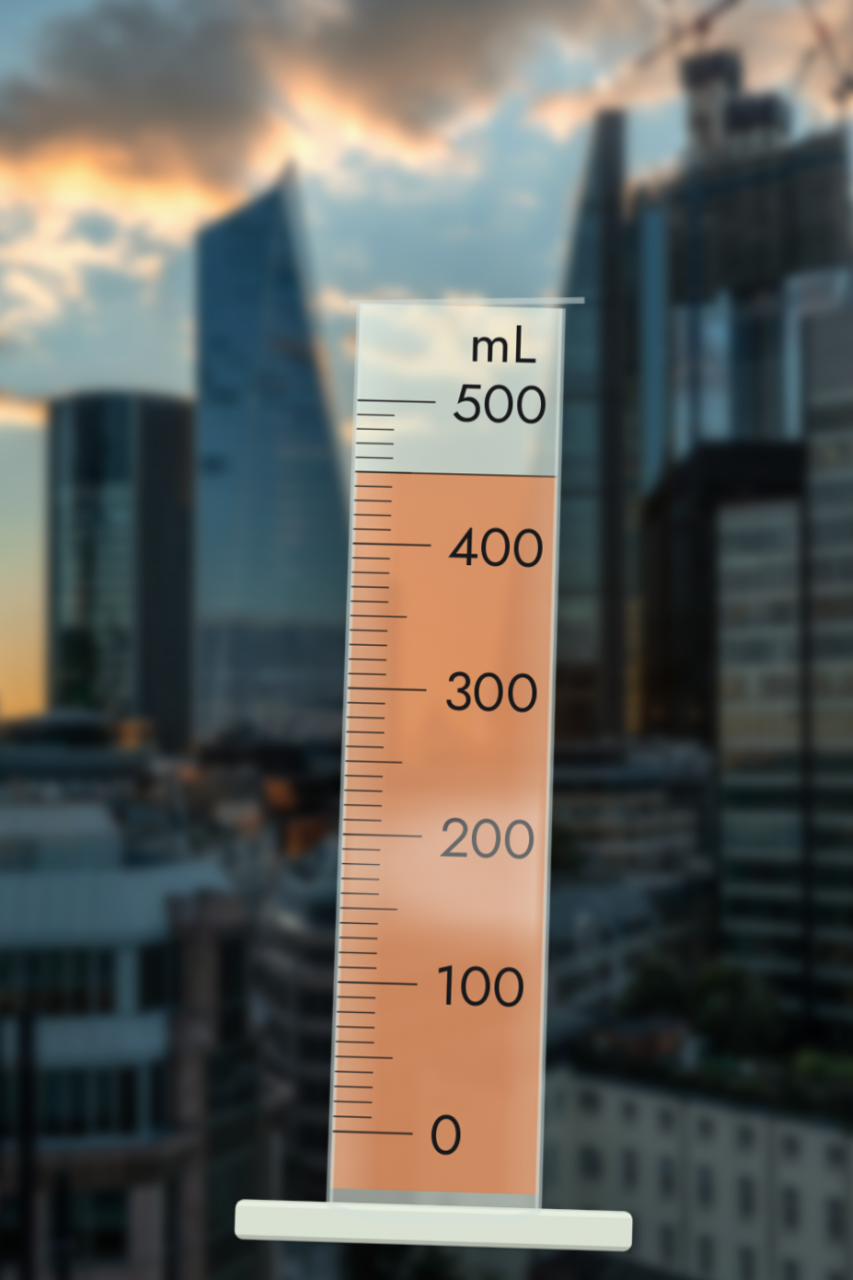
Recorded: value=450 unit=mL
